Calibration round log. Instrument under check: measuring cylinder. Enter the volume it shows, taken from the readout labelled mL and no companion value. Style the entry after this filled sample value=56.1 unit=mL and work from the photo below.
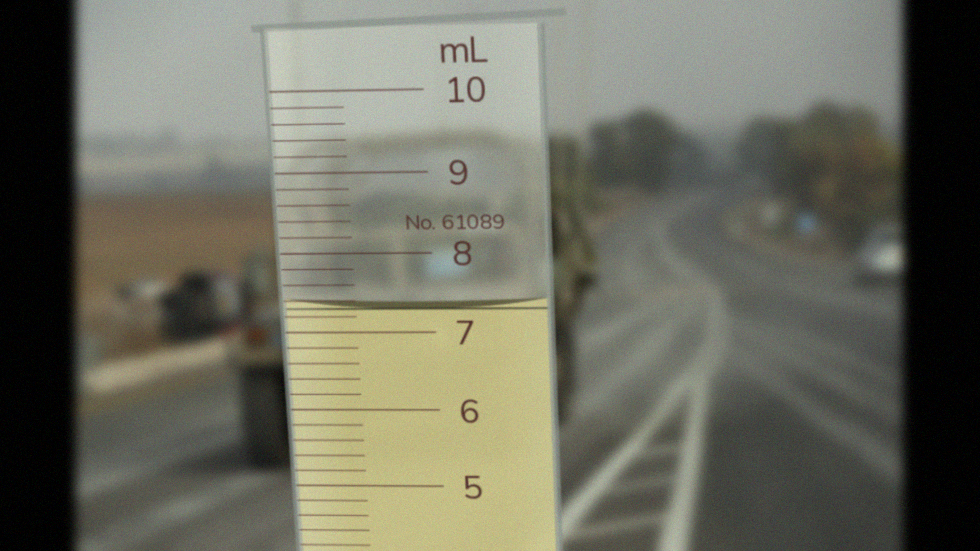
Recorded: value=7.3 unit=mL
